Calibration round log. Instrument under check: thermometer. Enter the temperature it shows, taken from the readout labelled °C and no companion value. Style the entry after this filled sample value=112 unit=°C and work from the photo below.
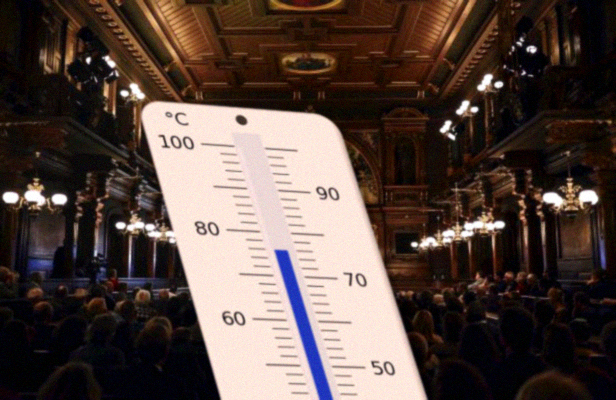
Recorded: value=76 unit=°C
